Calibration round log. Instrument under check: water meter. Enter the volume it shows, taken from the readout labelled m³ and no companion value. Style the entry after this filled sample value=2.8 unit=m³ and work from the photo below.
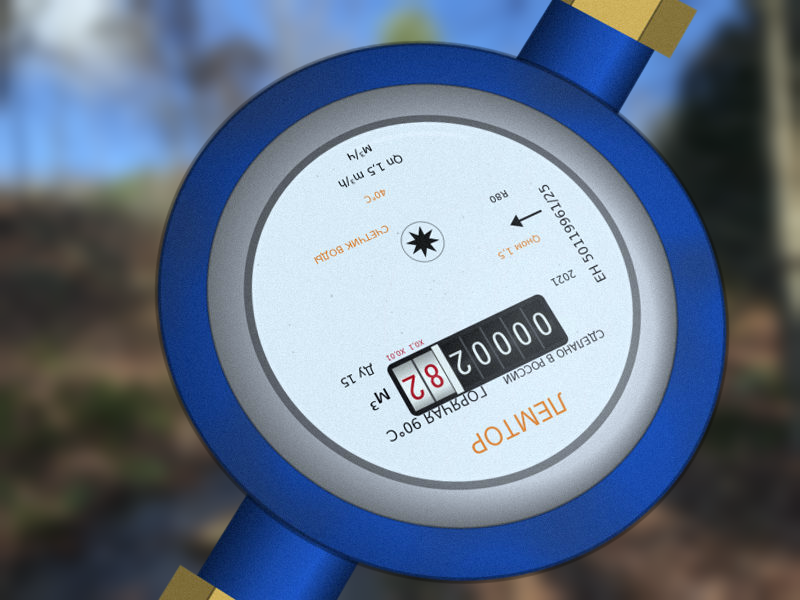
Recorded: value=2.82 unit=m³
